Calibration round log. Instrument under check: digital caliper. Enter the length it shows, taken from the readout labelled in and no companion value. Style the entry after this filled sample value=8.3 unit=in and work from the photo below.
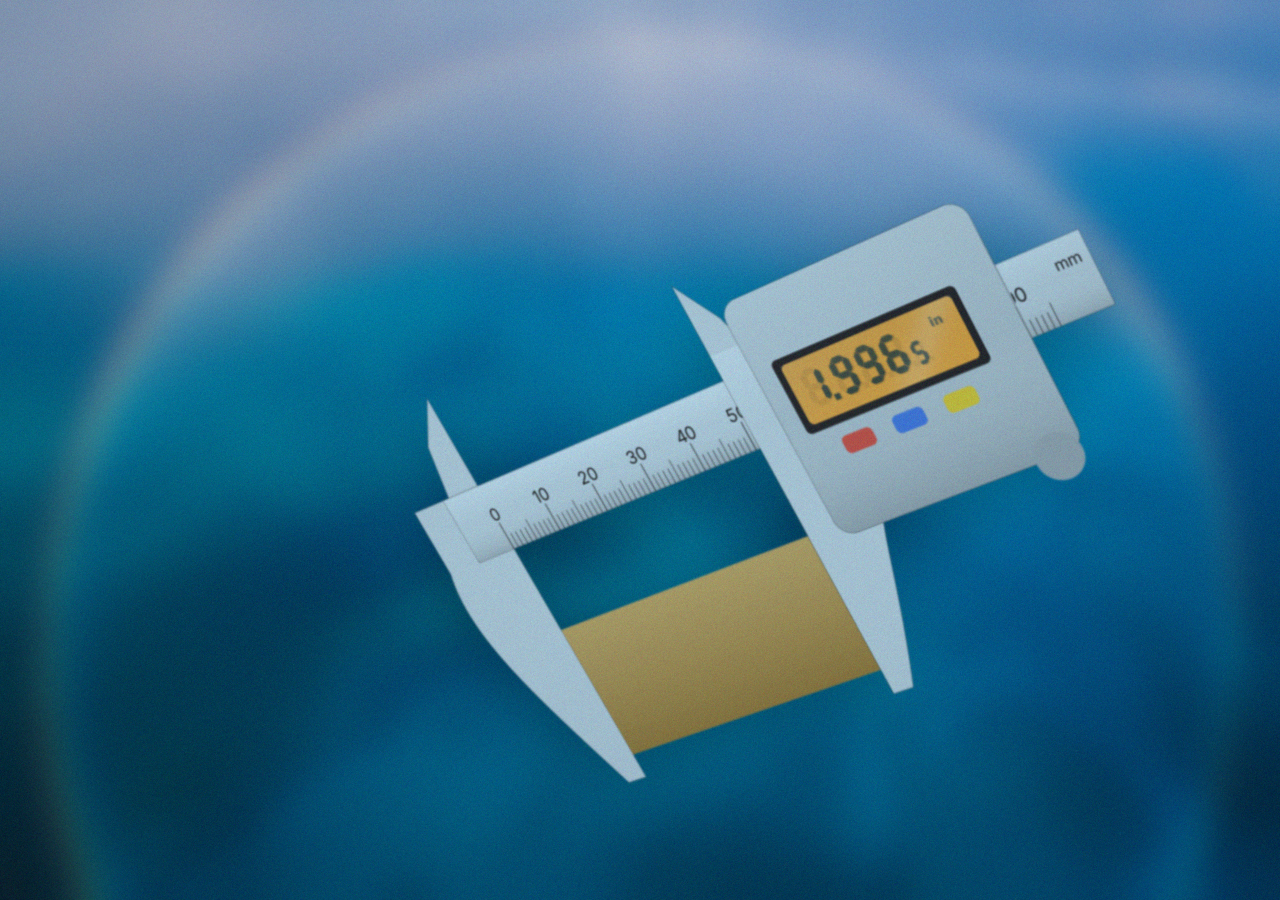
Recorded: value=1.9965 unit=in
